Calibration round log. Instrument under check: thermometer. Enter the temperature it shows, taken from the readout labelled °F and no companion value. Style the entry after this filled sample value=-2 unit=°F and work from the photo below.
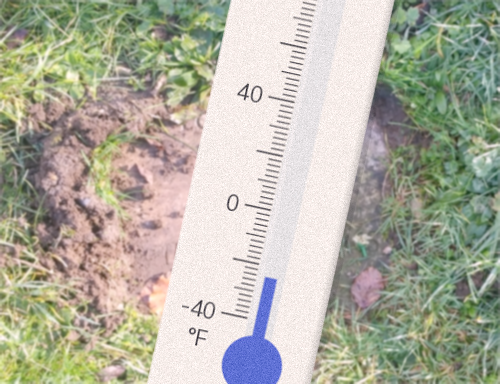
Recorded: value=-24 unit=°F
